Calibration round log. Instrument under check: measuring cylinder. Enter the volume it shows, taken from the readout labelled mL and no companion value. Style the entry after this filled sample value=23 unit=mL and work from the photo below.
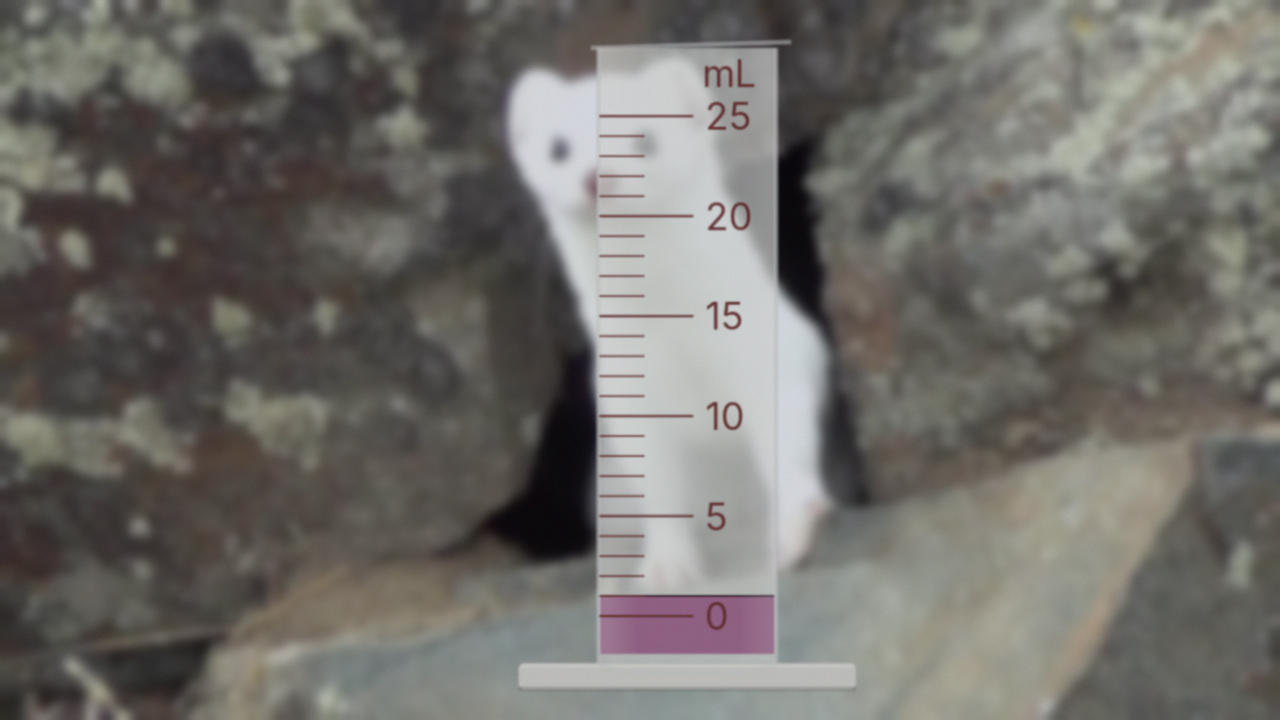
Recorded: value=1 unit=mL
